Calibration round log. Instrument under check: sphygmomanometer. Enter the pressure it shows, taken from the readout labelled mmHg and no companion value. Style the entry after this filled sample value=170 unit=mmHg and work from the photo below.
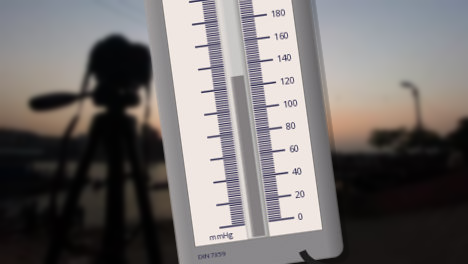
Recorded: value=130 unit=mmHg
